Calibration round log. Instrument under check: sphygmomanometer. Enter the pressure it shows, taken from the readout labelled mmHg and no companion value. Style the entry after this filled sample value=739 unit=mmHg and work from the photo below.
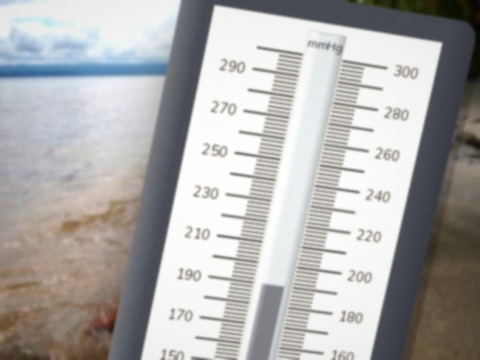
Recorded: value=190 unit=mmHg
